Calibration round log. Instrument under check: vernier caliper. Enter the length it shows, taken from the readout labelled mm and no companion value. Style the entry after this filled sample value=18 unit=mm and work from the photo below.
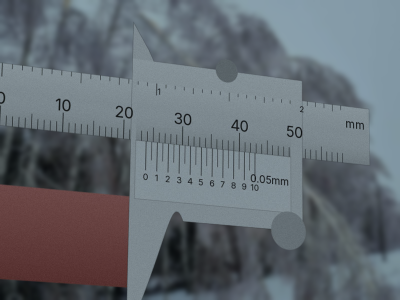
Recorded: value=23.8 unit=mm
